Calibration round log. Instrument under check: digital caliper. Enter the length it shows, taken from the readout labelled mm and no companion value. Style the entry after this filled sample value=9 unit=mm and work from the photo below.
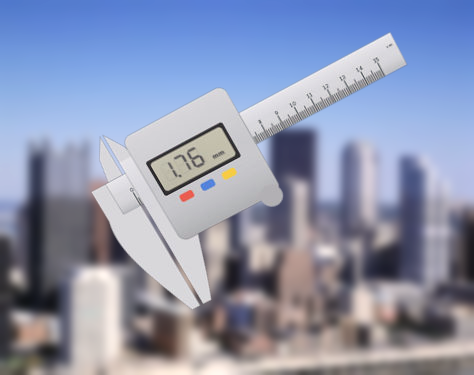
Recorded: value=1.76 unit=mm
